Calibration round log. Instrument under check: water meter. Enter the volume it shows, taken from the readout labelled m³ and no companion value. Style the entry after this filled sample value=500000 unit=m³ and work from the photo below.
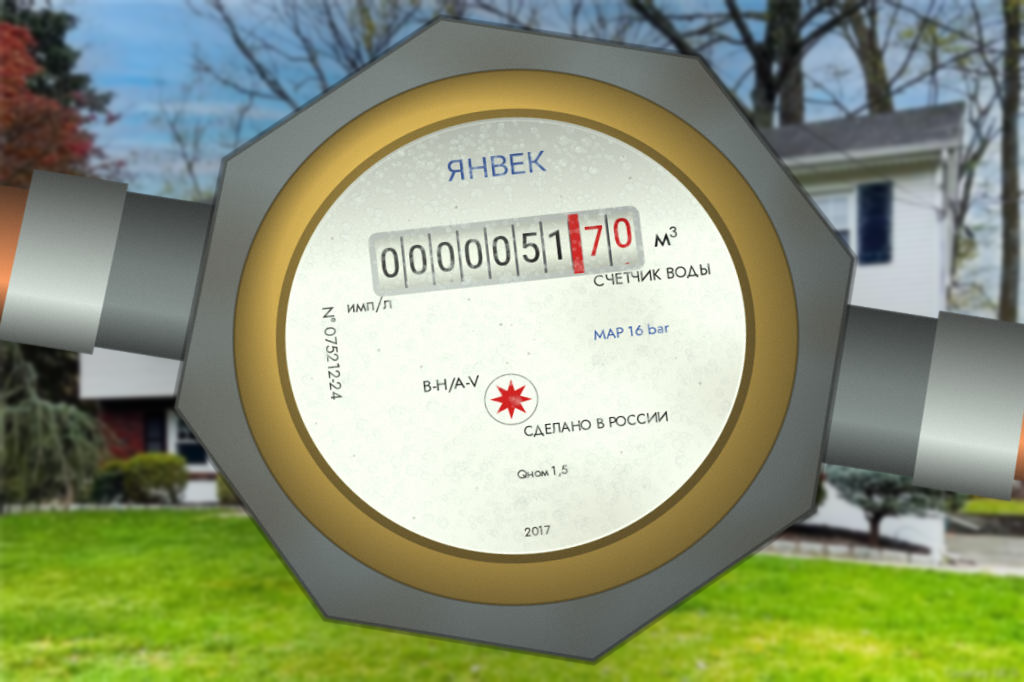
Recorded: value=51.70 unit=m³
